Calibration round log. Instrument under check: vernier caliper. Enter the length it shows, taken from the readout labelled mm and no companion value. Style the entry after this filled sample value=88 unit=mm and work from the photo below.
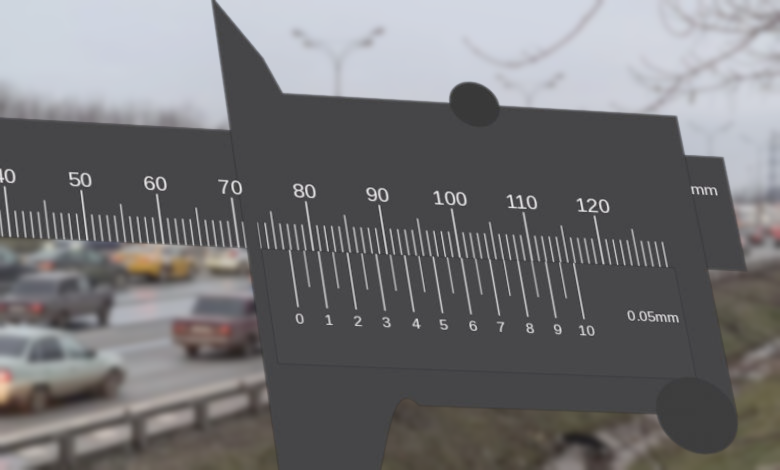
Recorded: value=76.8 unit=mm
